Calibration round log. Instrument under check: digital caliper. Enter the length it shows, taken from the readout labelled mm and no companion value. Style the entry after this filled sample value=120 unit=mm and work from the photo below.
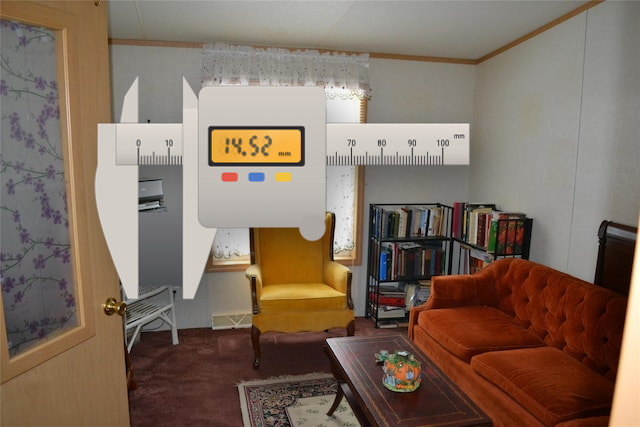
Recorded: value=14.52 unit=mm
